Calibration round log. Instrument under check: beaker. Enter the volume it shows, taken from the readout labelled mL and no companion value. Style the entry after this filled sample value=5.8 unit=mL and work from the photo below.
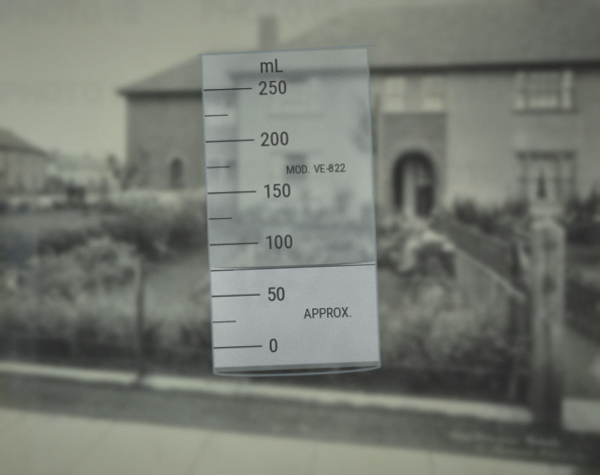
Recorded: value=75 unit=mL
